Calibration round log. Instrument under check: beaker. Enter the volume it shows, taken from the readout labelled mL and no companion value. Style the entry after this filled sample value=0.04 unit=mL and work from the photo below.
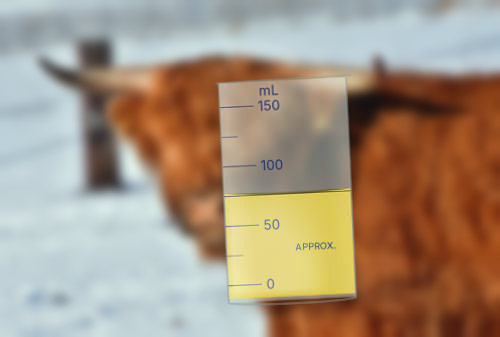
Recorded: value=75 unit=mL
